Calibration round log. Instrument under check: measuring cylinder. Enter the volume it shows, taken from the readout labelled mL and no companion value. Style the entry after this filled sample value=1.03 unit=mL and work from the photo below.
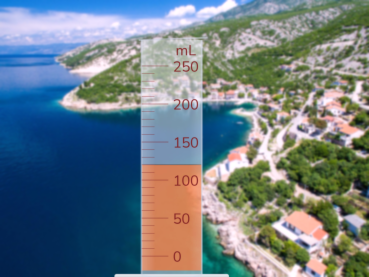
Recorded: value=120 unit=mL
